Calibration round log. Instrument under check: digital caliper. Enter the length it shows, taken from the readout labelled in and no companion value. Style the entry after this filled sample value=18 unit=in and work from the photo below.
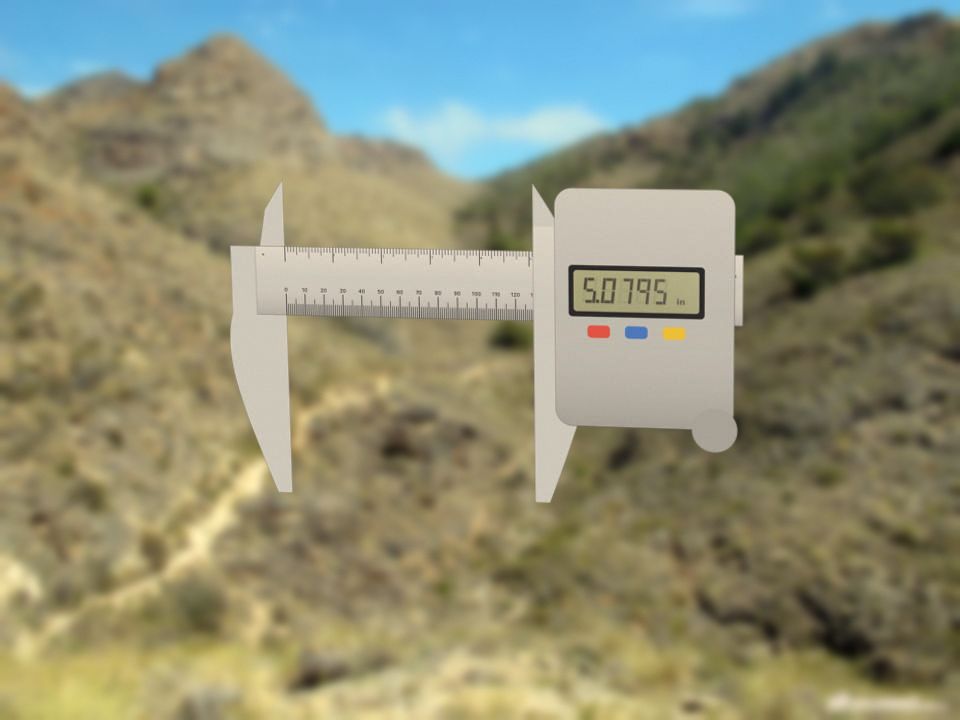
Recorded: value=5.0795 unit=in
